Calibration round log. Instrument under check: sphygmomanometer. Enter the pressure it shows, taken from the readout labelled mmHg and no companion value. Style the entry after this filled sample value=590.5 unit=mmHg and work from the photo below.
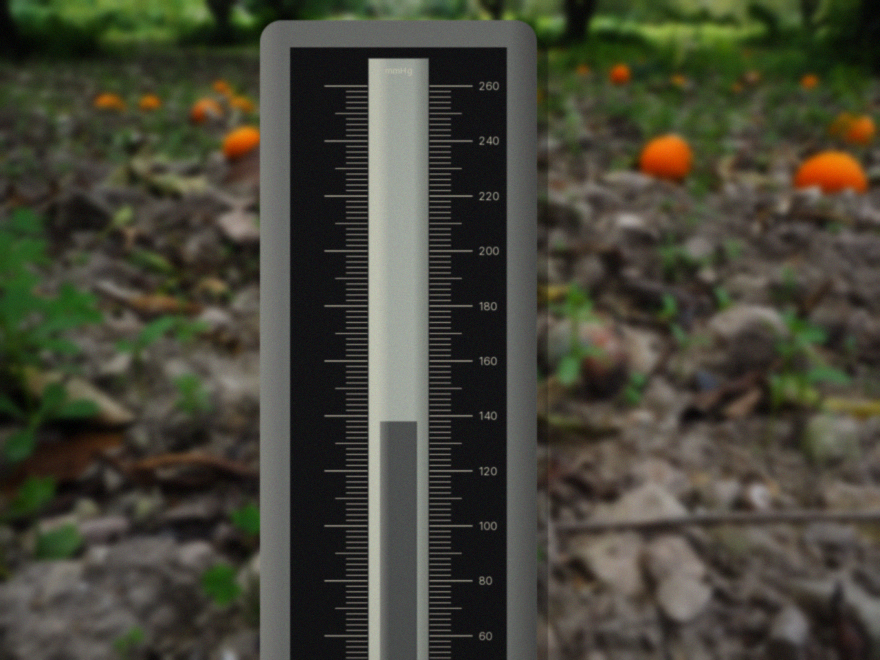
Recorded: value=138 unit=mmHg
